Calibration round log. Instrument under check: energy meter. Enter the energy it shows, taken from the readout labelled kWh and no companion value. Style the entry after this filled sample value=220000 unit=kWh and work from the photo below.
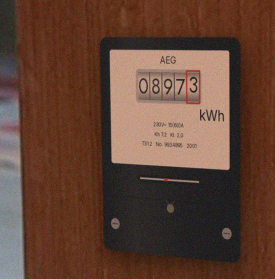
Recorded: value=897.3 unit=kWh
